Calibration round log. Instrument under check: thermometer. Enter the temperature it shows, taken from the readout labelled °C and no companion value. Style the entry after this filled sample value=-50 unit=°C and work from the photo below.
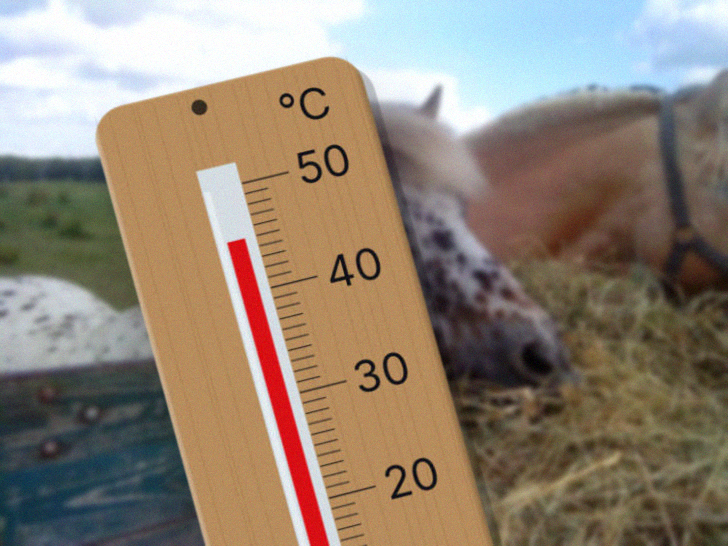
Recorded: value=45 unit=°C
